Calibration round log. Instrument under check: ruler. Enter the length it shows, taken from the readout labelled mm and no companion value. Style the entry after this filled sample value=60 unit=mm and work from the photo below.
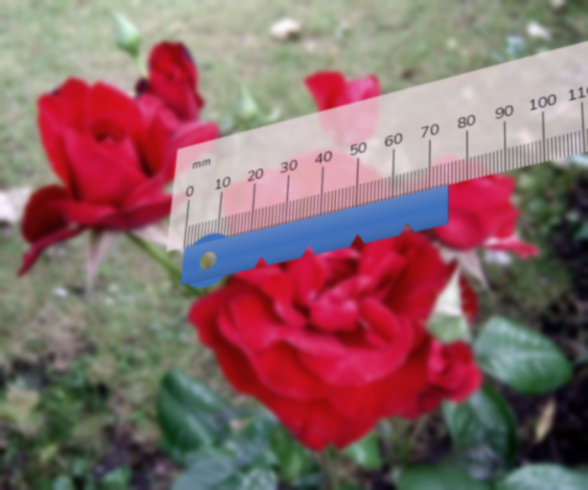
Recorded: value=75 unit=mm
